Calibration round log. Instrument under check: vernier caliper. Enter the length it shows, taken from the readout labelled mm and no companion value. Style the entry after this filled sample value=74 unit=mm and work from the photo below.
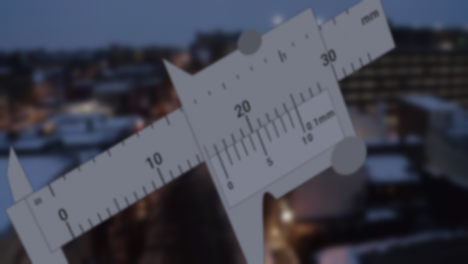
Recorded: value=16.0 unit=mm
